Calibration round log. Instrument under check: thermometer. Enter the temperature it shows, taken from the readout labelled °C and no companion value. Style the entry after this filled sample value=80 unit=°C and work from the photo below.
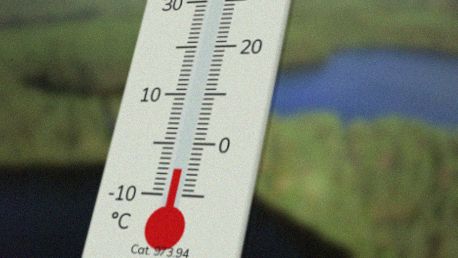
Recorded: value=-5 unit=°C
